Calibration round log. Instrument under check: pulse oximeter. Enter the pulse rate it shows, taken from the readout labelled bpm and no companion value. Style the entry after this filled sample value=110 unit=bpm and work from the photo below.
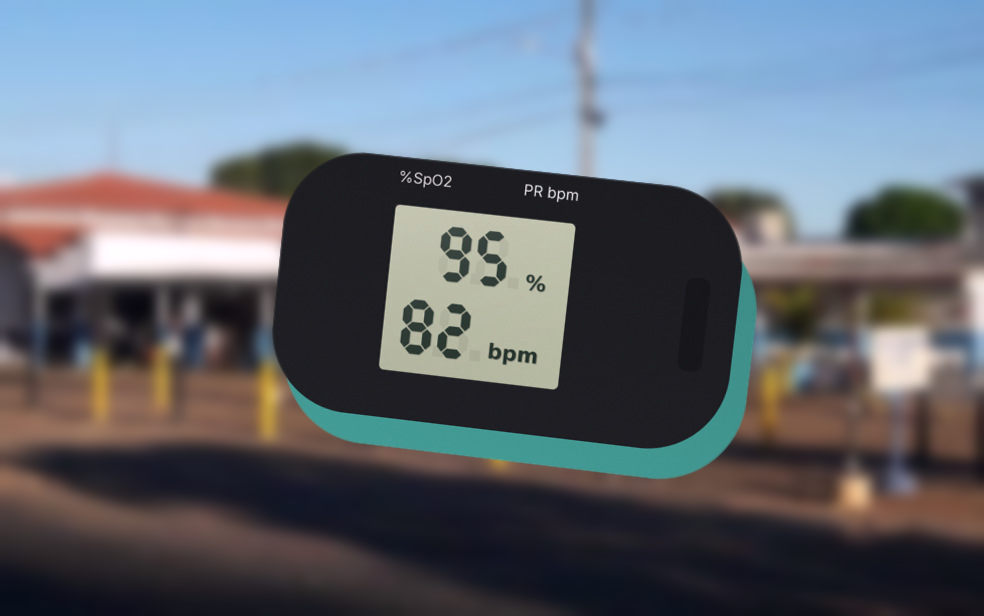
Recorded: value=82 unit=bpm
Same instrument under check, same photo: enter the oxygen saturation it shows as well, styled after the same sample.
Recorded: value=95 unit=%
